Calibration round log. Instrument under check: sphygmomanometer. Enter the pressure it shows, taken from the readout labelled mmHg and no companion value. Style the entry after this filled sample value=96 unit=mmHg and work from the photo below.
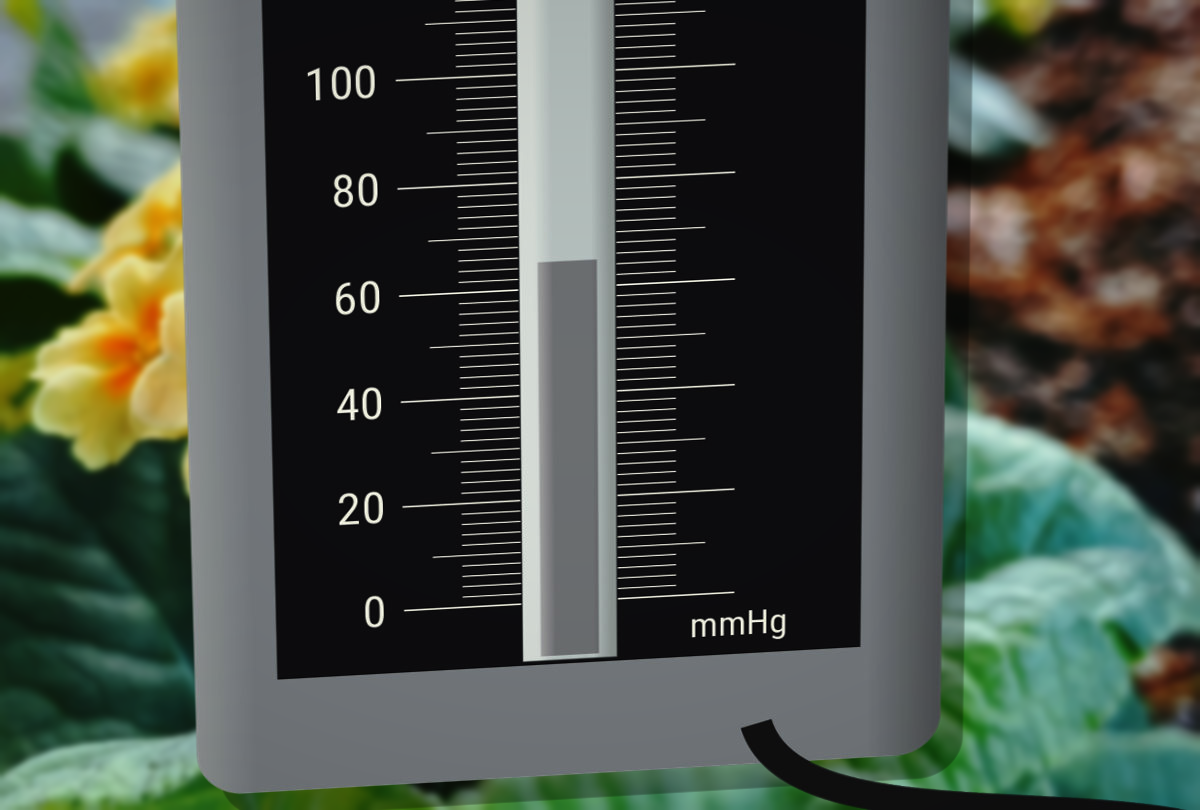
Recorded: value=65 unit=mmHg
